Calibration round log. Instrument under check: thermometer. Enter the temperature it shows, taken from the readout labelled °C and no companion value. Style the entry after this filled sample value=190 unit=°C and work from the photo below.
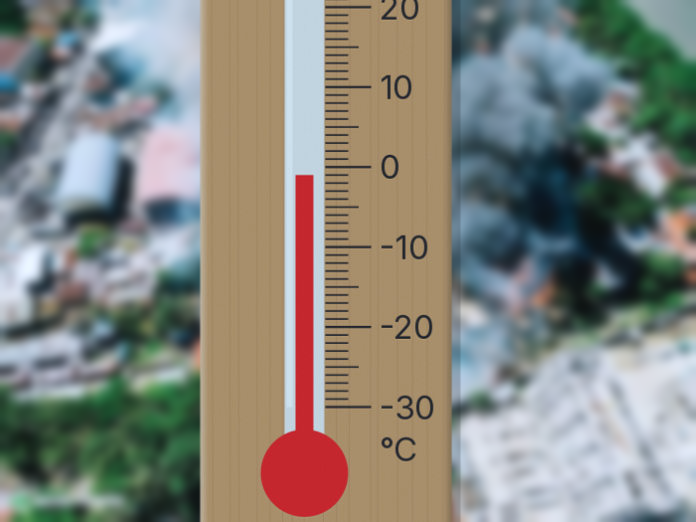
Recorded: value=-1 unit=°C
